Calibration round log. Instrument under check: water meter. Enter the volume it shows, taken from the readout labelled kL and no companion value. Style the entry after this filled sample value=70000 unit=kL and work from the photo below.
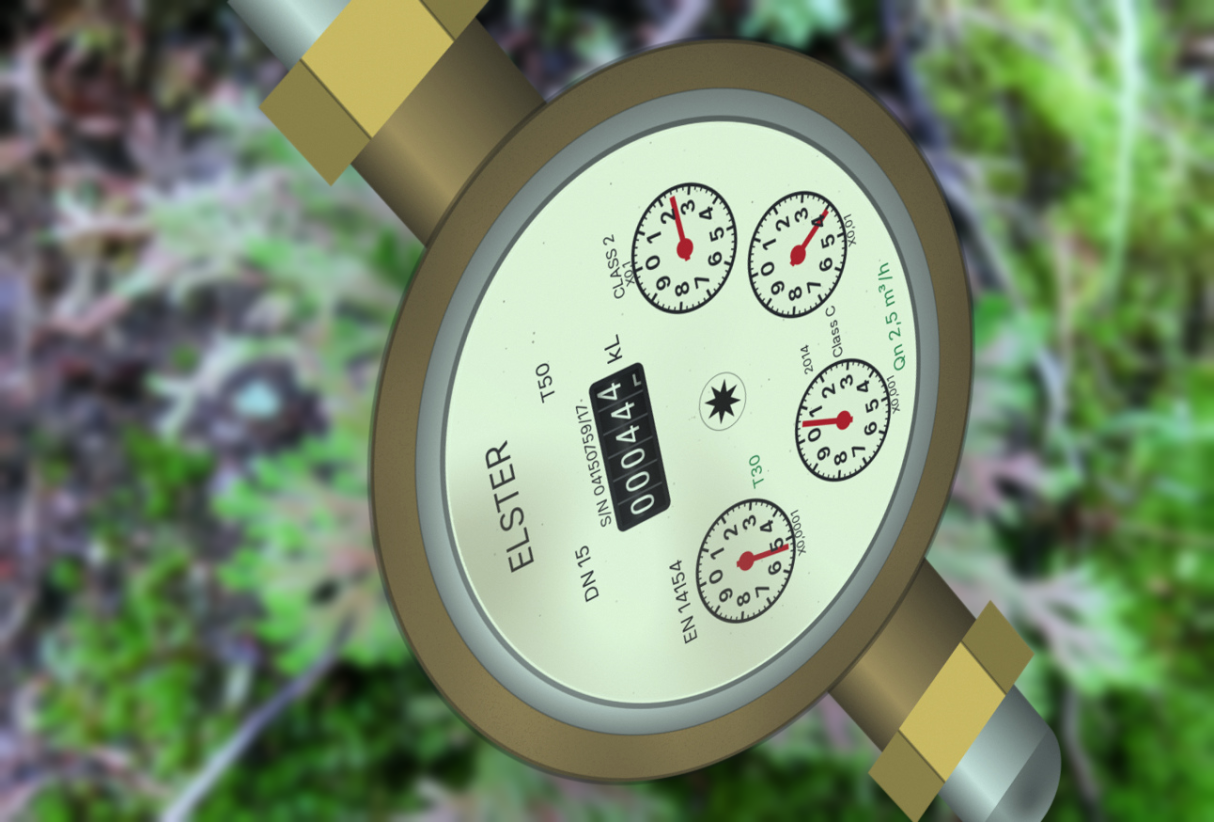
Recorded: value=444.2405 unit=kL
